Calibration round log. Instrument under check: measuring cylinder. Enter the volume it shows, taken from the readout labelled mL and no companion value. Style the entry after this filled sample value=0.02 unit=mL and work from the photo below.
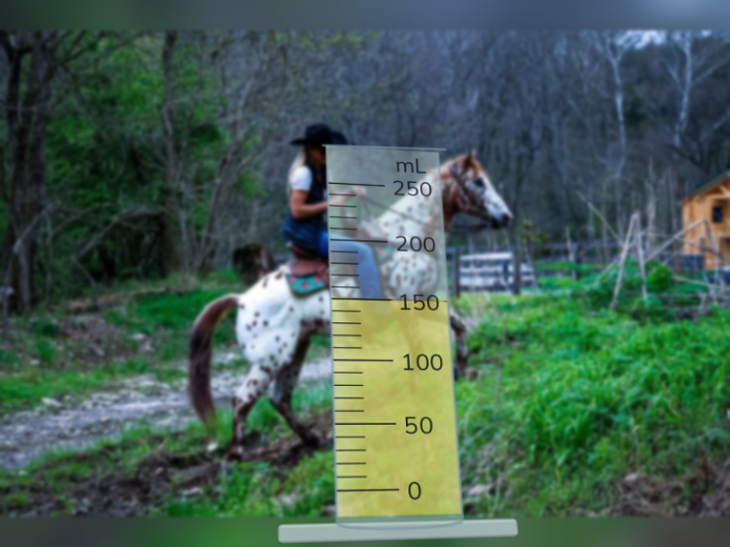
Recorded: value=150 unit=mL
